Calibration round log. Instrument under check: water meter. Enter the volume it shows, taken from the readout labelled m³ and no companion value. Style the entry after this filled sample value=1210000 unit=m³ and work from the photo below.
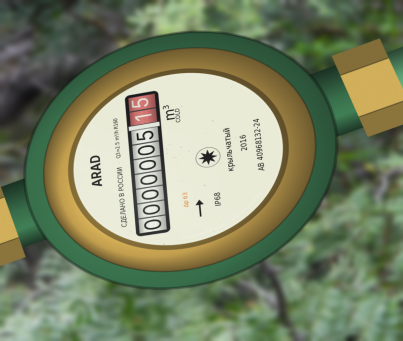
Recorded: value=5.15 unit=m³
